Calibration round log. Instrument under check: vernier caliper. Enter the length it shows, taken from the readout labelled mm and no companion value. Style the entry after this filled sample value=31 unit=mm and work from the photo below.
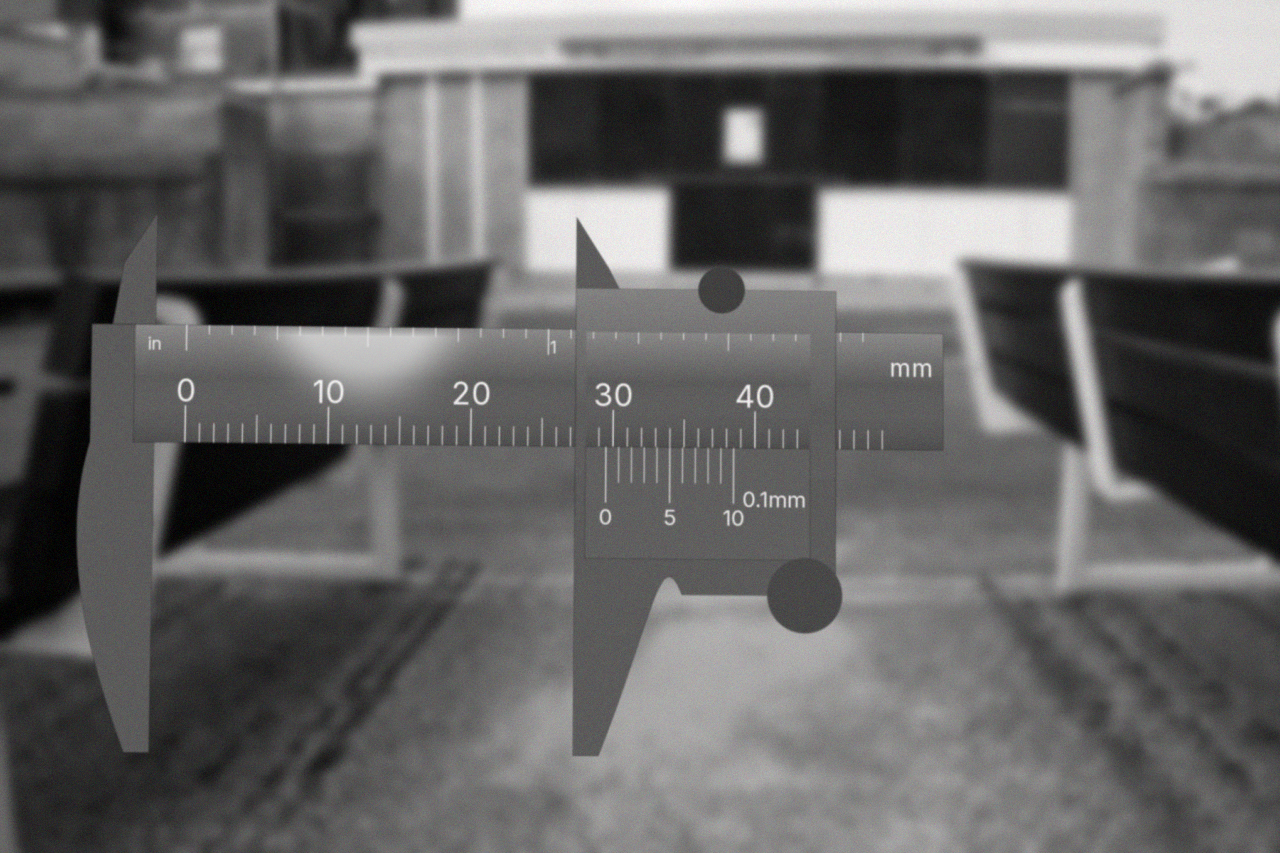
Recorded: value=29.5 unit=mm
